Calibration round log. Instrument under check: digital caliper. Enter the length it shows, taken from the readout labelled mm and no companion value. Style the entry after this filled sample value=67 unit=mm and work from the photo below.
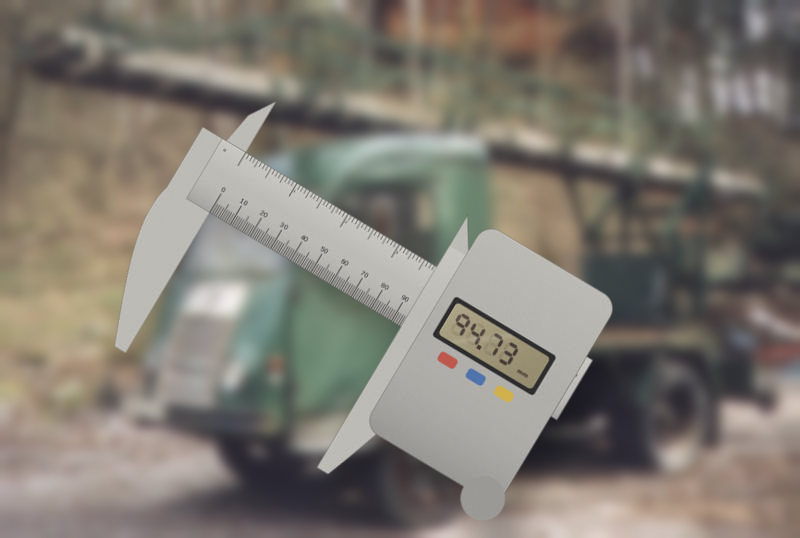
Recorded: value=94.73 unit=mm
